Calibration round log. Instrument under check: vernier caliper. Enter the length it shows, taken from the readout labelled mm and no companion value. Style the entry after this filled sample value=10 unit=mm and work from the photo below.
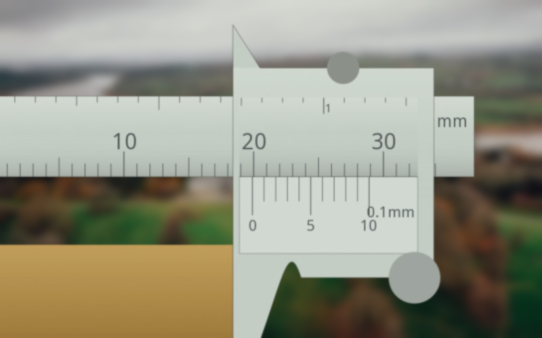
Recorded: value=19.9 unit=mm
